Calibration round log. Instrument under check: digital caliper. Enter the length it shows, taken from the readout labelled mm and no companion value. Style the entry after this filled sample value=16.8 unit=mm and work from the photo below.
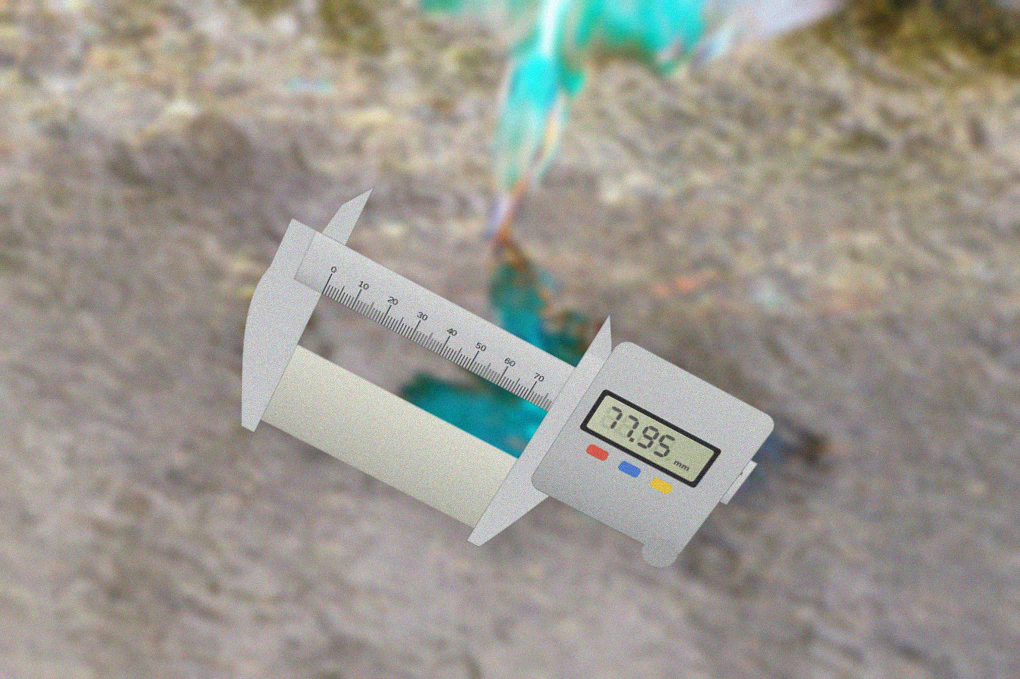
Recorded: value=77.95 unit=mm
